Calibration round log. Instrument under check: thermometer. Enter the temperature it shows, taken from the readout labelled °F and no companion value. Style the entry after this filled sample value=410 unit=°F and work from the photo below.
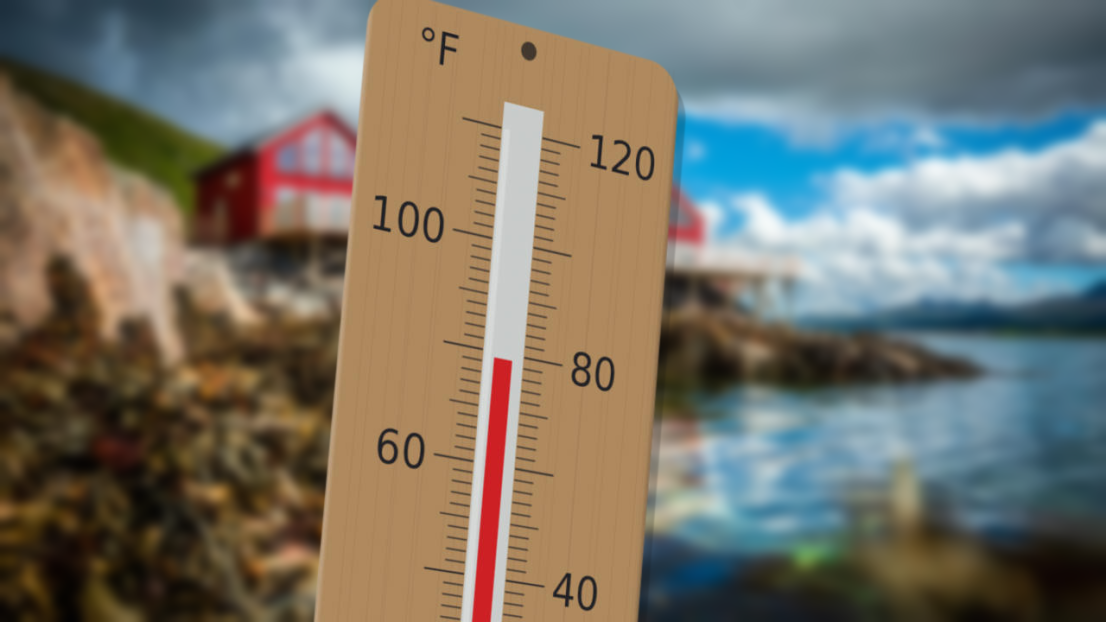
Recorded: value=79 unit=°F
